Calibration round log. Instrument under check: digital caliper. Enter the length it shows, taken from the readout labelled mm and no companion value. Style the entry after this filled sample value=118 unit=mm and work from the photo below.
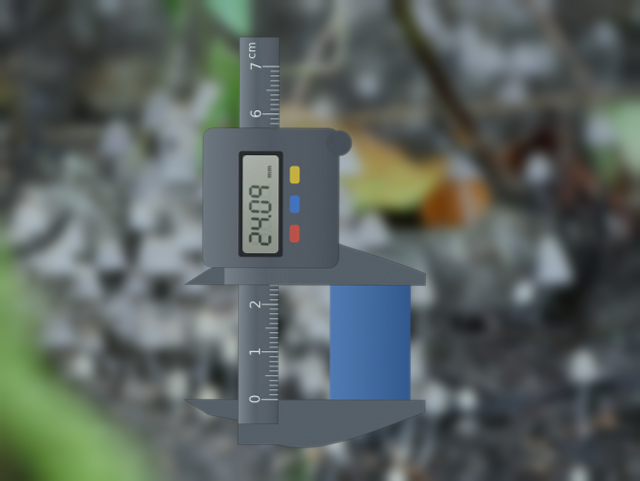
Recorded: value=24.09 unit=mm
